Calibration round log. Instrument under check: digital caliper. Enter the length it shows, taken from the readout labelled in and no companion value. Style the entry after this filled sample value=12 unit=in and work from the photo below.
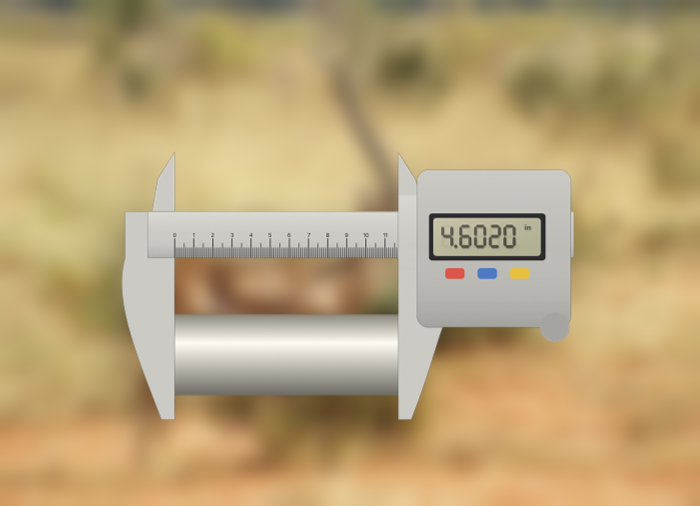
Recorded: value=4.6020 unit=in
